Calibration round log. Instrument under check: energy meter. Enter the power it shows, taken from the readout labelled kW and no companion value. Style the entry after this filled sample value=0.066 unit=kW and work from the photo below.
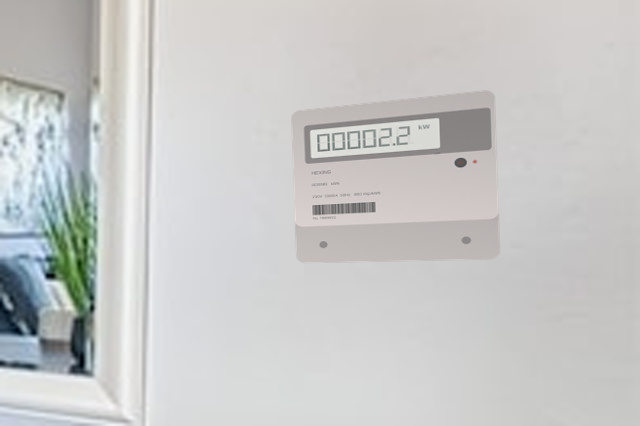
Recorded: value=2.2 unit=kW
